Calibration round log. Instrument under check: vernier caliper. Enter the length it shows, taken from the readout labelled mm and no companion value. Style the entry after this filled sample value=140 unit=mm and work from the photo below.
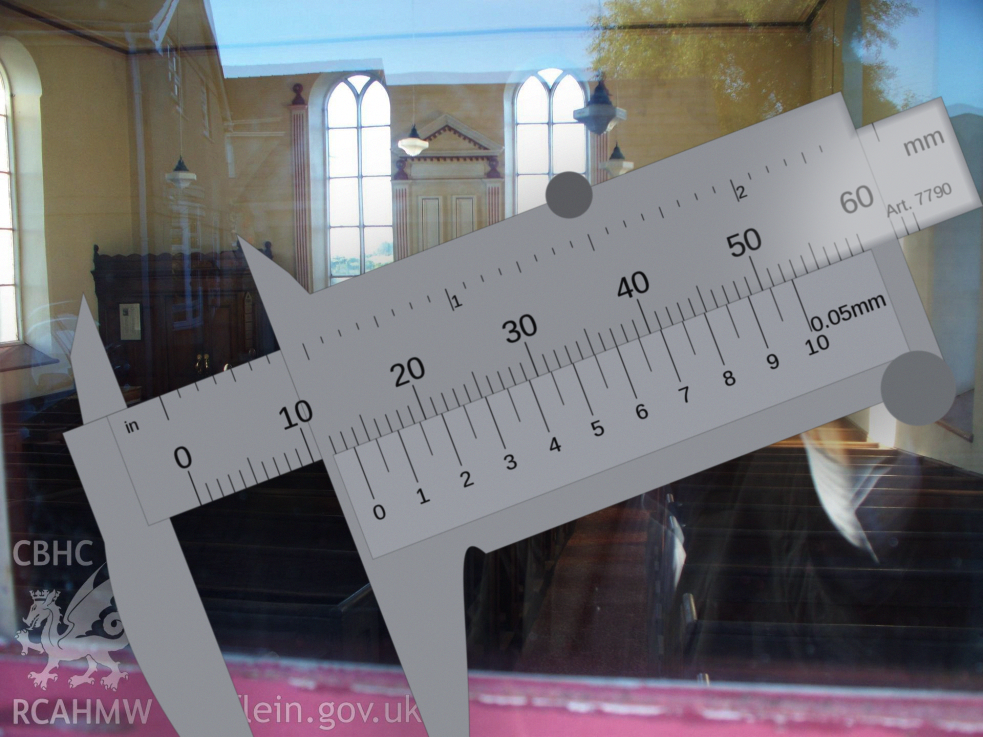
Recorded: value=13.6 unit=mm
